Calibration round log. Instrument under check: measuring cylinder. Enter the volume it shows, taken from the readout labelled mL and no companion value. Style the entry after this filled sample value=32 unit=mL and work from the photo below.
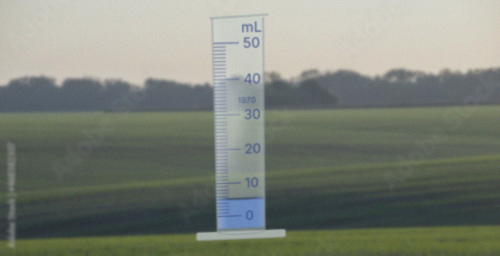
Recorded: value=5 unit=mL
